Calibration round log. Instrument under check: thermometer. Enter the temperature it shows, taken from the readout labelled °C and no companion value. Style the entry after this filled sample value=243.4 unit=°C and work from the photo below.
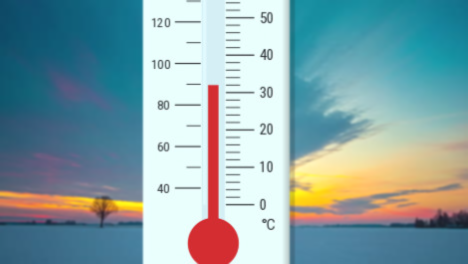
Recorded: value=32 unit=°C
